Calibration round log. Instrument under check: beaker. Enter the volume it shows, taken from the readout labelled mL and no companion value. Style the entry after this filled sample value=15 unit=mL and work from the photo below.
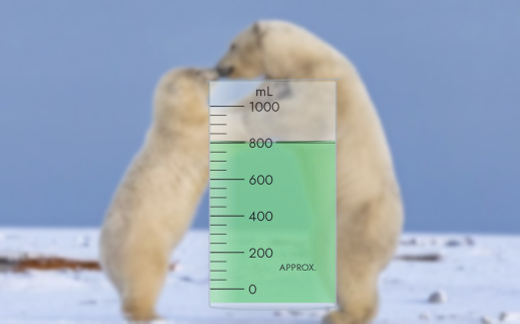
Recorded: value=800 unit=mL
